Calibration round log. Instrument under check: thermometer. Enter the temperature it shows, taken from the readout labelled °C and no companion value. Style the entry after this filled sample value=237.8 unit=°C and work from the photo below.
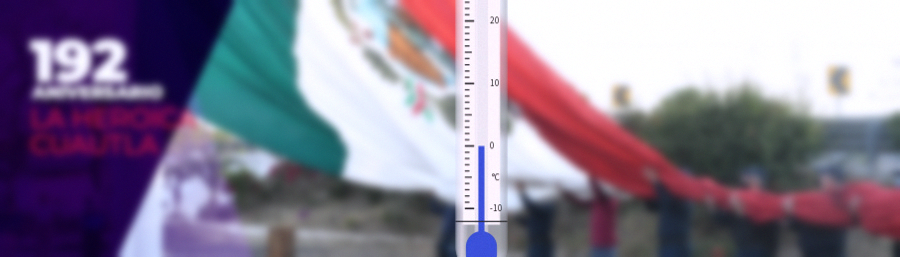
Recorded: value=0 unit=°C
